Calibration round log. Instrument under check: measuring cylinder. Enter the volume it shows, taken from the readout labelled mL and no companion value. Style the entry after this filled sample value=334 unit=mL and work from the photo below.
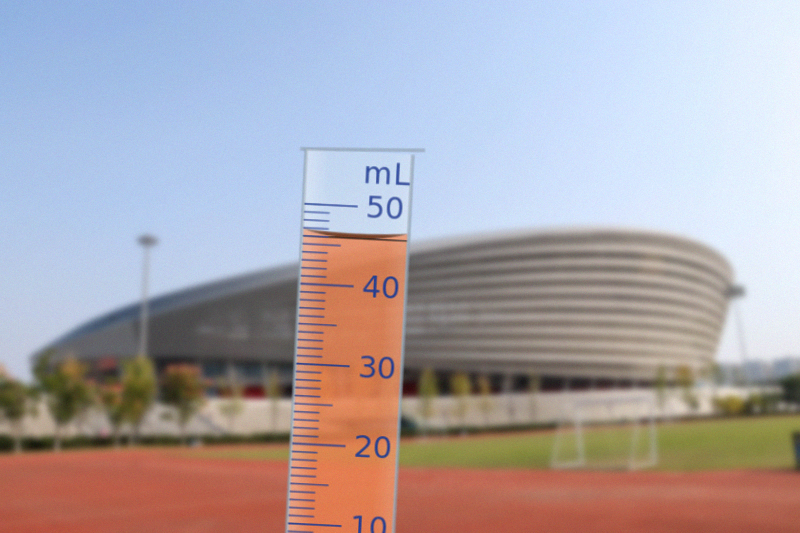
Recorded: value=46 unit=mL
